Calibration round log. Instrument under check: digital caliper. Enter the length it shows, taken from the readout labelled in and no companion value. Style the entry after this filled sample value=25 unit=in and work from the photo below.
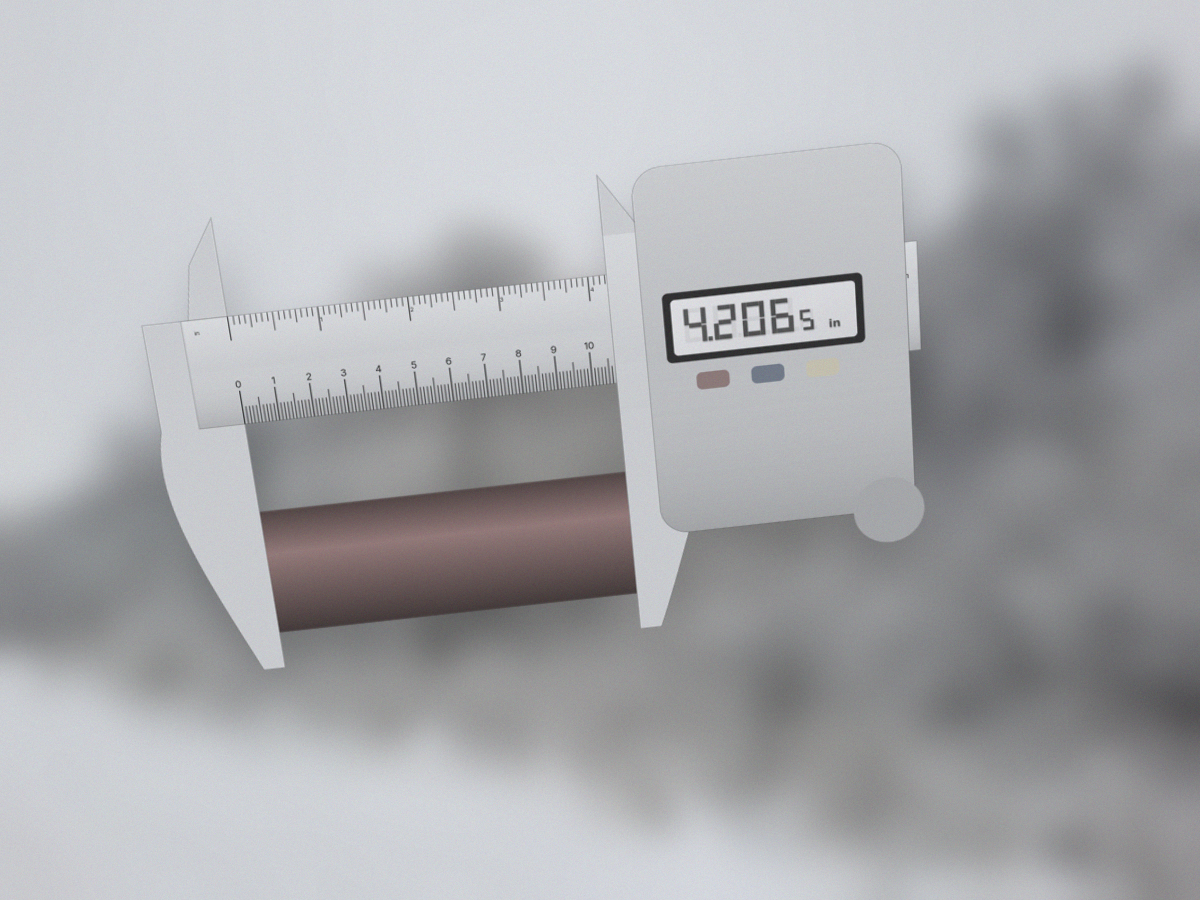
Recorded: value=4.2065 unit=in
